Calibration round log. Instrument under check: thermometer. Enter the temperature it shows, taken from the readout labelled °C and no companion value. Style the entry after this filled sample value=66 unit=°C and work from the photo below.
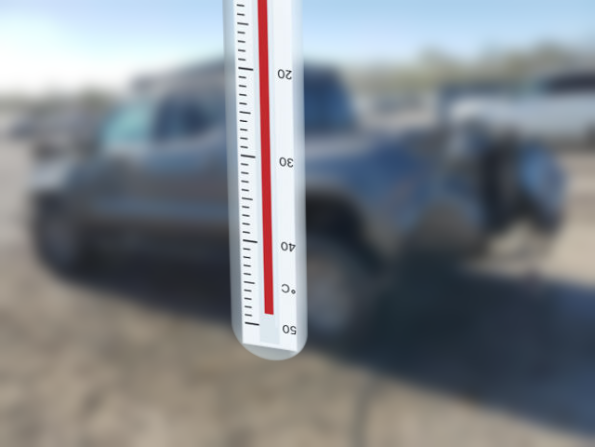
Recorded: value=48.5 unit=°C
